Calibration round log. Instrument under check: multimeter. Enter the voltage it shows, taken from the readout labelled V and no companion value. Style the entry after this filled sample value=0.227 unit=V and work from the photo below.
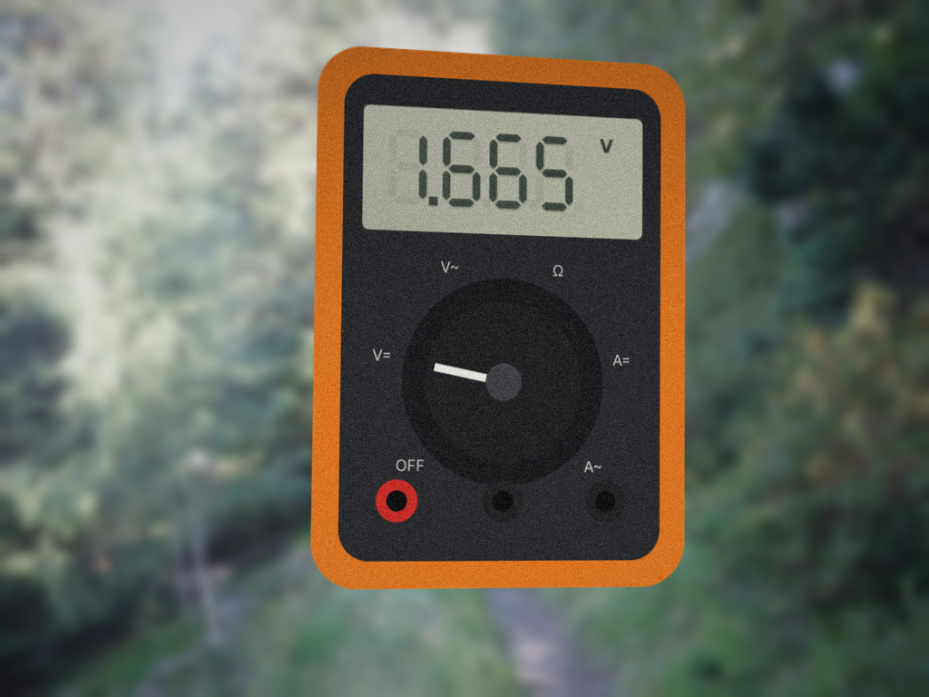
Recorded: value=1.665 unit=V
